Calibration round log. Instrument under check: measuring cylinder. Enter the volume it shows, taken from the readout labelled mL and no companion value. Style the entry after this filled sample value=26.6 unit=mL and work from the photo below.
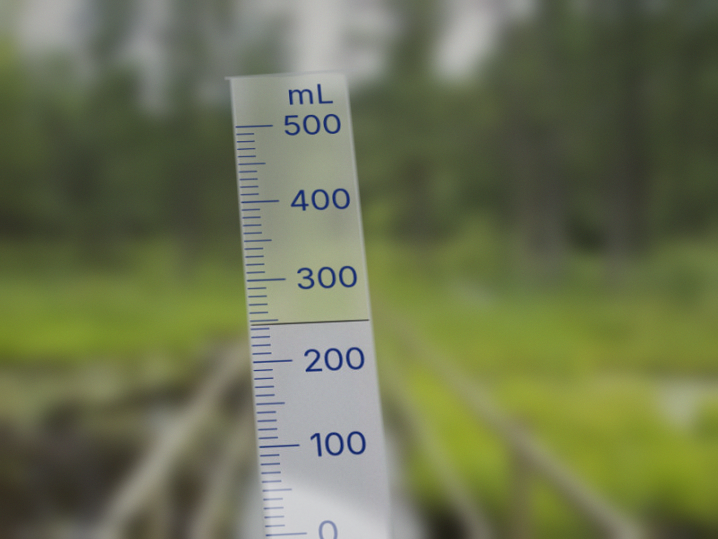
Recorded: value=245 unit=mL
